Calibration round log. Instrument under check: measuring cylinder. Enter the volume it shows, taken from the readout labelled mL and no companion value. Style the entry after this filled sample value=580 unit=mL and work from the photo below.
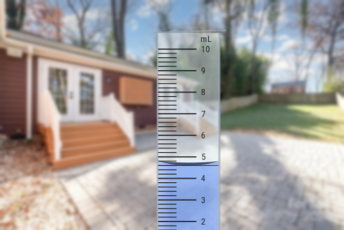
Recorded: value=4.6 unit=mL
